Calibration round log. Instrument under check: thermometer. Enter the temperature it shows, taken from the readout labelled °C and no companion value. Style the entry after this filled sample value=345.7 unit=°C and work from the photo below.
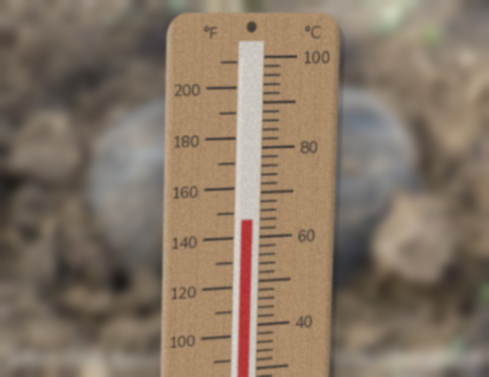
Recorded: value=64 unit=°C
